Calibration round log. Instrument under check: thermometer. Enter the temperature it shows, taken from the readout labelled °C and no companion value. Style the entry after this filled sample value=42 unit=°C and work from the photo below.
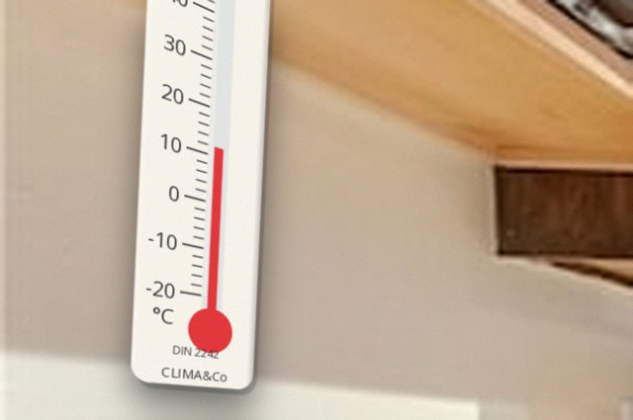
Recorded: value=12 unit=°C
